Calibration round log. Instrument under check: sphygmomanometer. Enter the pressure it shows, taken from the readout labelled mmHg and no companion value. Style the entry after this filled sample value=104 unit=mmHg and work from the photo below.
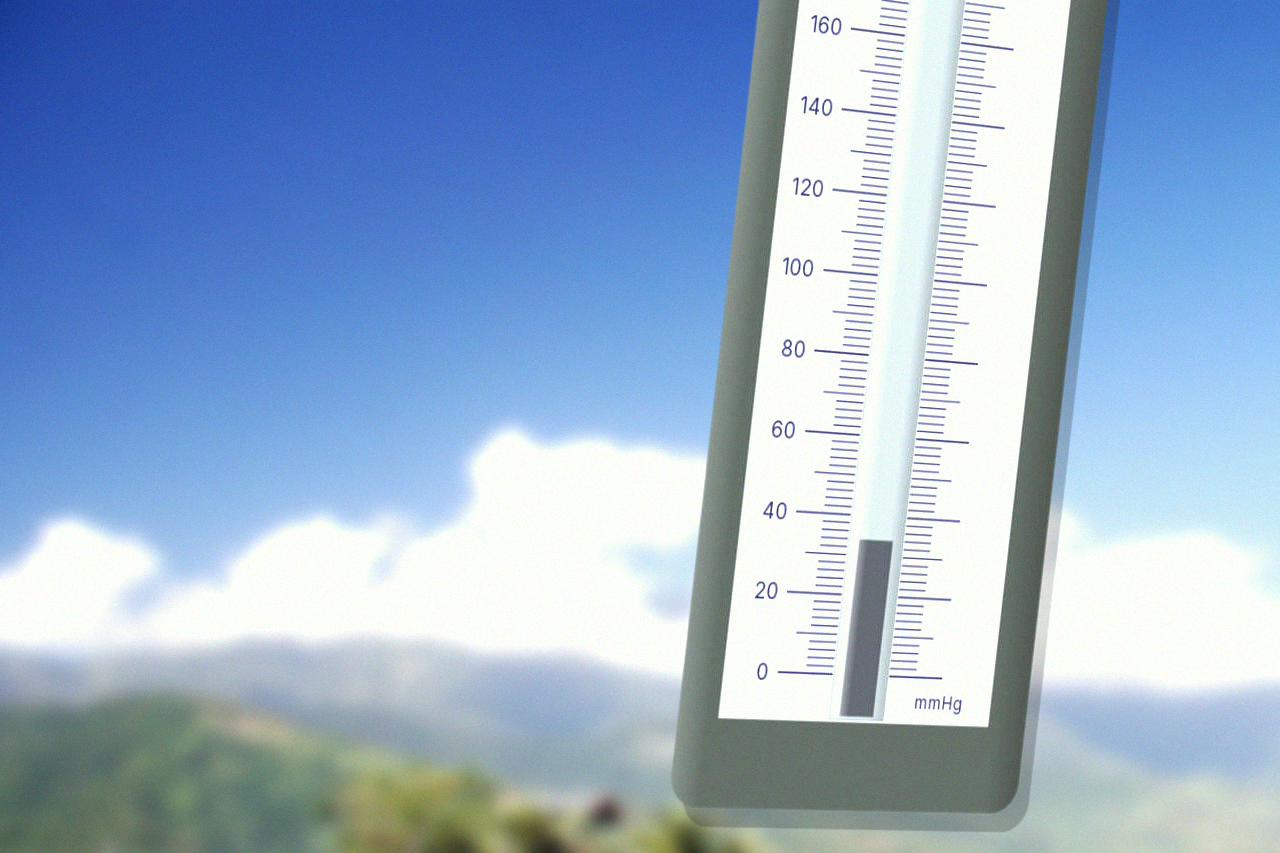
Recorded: value=34 unit=mmHg
